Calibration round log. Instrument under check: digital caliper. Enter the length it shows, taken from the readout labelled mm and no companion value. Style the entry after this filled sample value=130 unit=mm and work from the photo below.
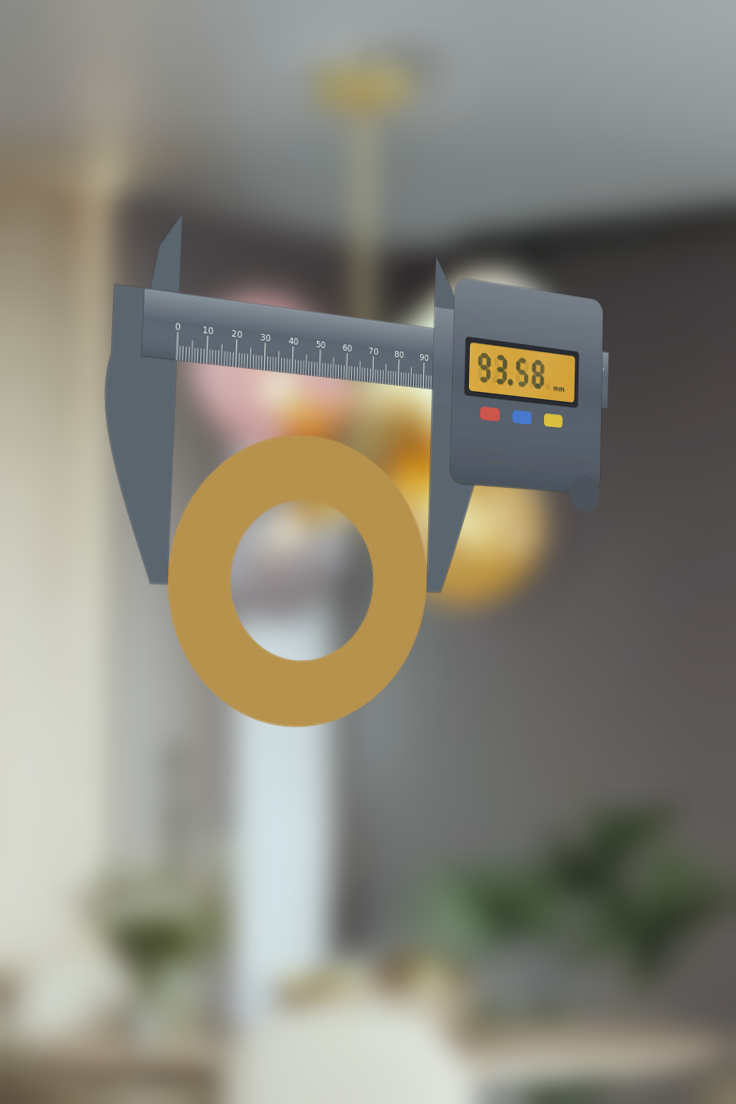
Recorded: value=93.58 unit=mm
